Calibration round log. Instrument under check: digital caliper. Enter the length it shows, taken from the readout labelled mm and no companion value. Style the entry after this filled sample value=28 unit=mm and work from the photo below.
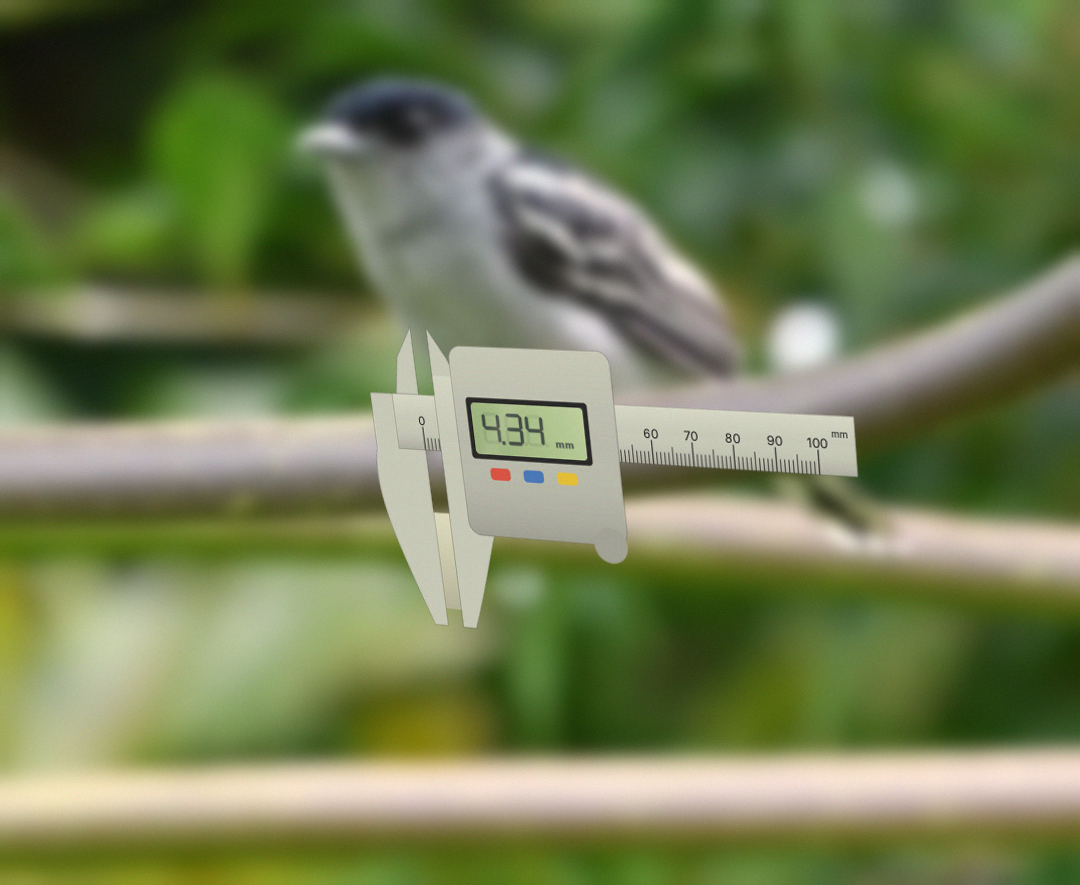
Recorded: value=4.34 unit=mm
